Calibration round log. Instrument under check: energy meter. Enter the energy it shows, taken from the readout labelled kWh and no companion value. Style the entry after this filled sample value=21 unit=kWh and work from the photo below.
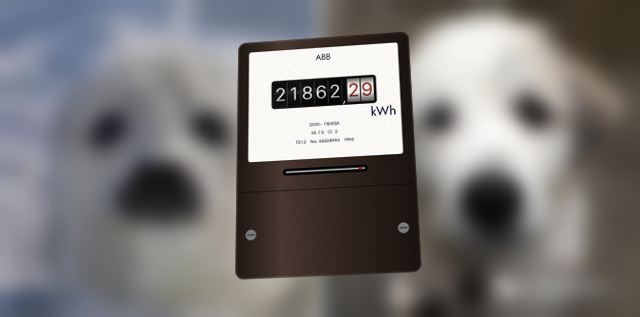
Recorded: value=21862.29 unit=kWh
